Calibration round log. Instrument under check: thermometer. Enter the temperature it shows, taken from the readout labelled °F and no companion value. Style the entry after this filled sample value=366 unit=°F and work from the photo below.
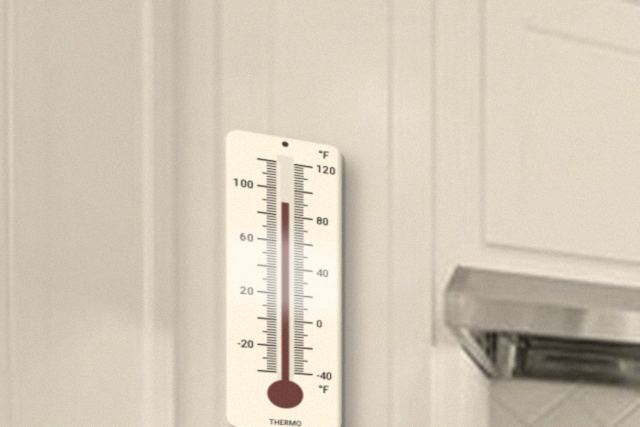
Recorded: value=90 unit=°F
